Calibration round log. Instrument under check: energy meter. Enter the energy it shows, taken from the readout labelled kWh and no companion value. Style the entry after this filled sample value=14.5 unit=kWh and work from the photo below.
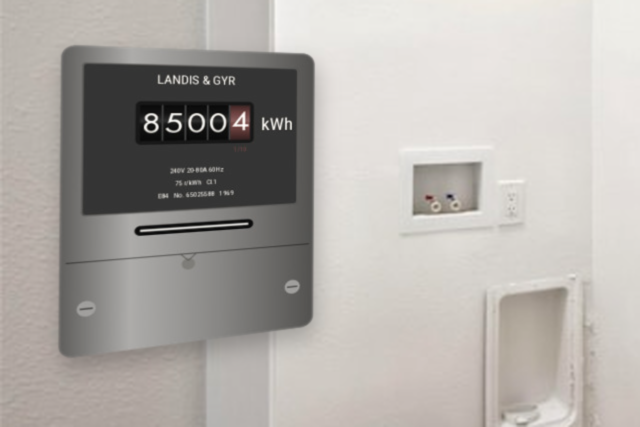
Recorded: value=8500.4 unit=kWh
